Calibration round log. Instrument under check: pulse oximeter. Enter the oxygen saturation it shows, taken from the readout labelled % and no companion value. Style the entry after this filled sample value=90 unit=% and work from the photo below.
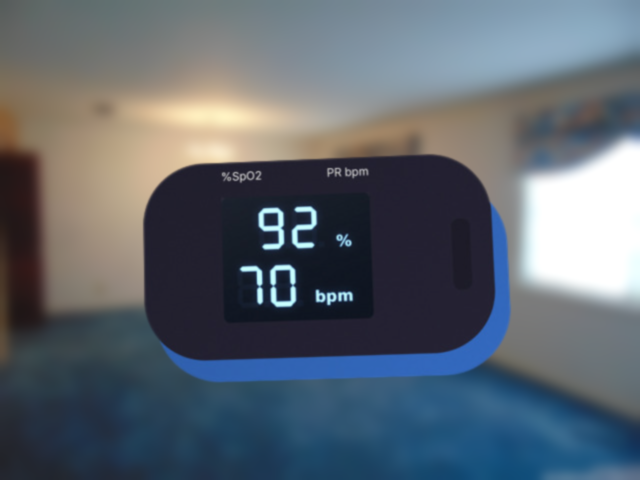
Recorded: value=92 unit=%
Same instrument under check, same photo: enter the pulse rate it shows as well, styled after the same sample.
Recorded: value=70 unit=bpm
